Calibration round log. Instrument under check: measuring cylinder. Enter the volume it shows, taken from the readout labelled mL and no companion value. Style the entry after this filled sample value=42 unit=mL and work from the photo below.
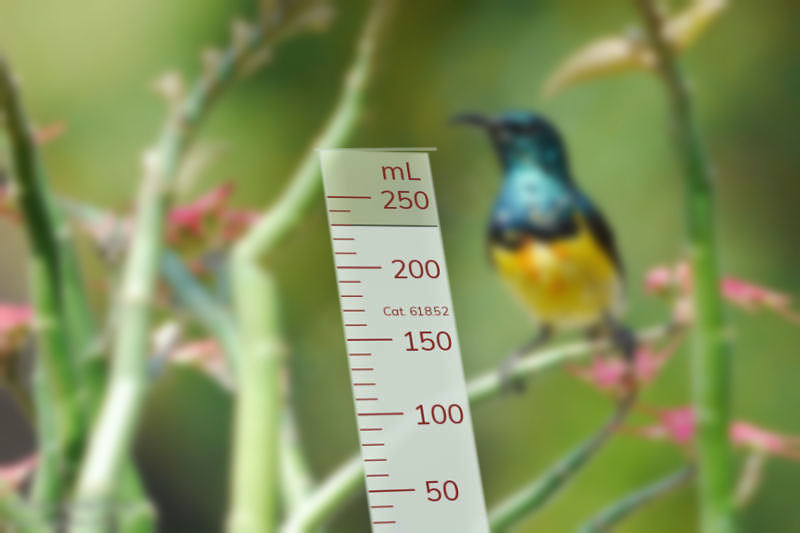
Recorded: value=230 unit=mL
